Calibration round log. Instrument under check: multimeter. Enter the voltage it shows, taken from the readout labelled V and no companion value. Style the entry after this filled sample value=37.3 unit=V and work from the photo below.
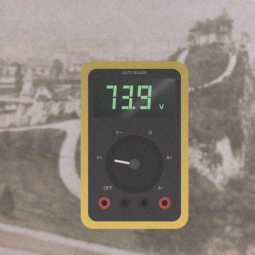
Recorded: value=73.9 unit=V
